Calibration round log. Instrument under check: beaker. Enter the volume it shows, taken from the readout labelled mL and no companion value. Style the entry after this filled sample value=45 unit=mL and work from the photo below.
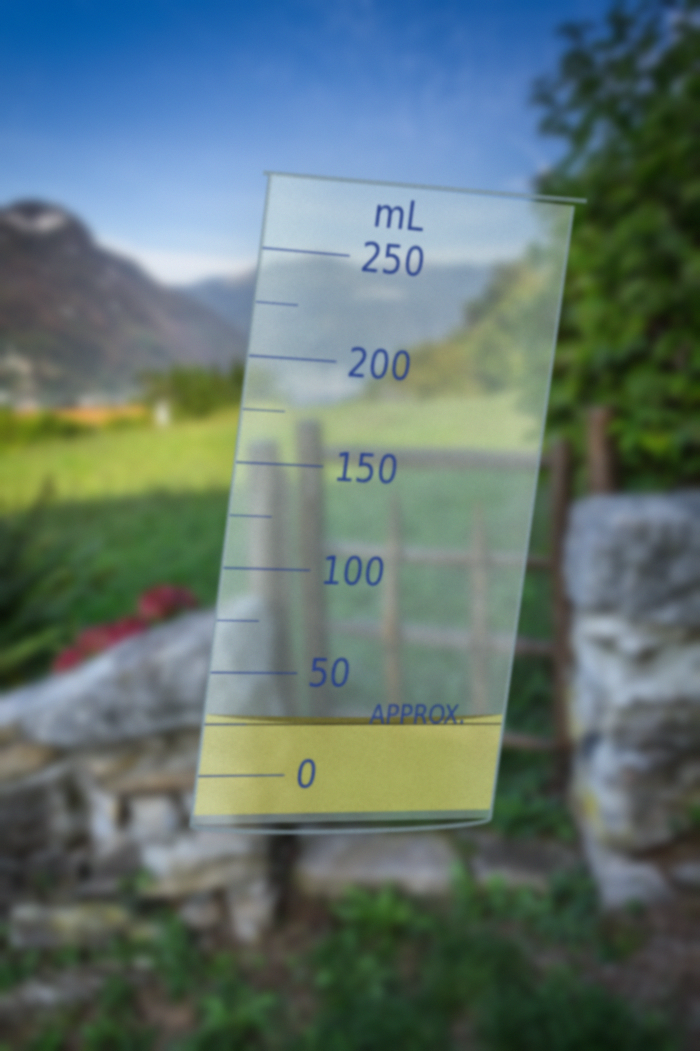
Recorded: value=25 unit=mL
